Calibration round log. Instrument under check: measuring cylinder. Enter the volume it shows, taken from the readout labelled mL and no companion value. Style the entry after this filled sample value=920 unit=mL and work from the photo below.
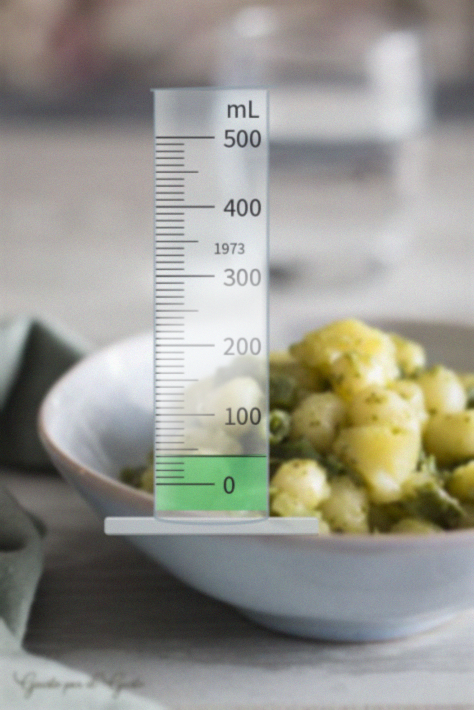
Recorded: value=40 unit=mL
